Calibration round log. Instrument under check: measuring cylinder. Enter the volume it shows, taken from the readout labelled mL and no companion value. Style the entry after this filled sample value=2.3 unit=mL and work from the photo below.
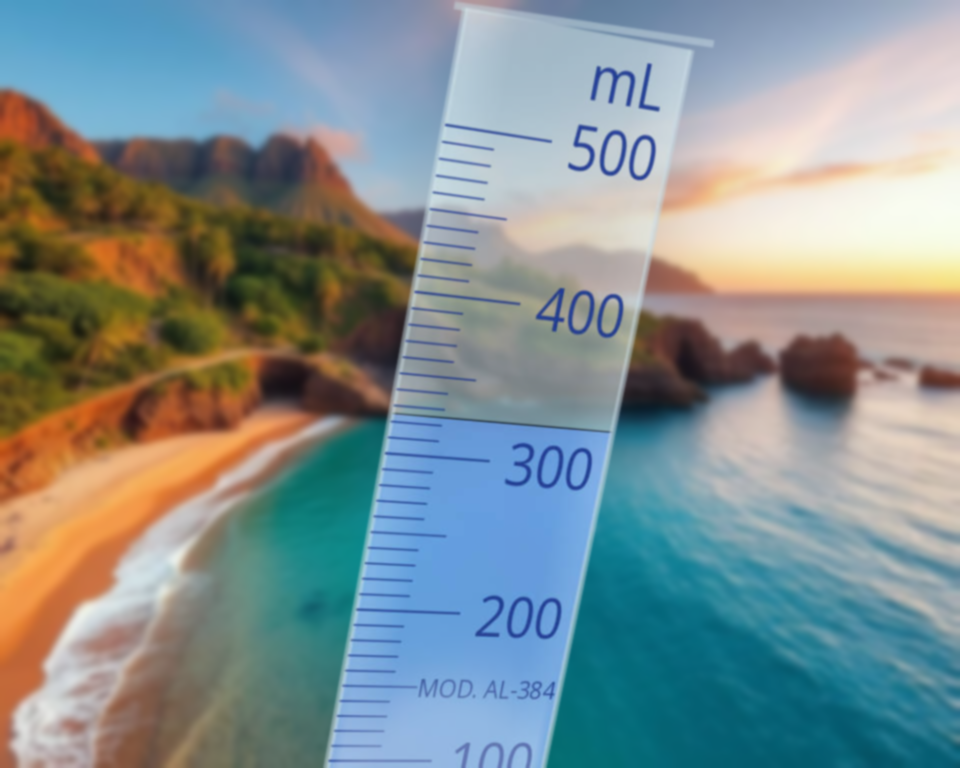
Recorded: value=325 unit=mL
